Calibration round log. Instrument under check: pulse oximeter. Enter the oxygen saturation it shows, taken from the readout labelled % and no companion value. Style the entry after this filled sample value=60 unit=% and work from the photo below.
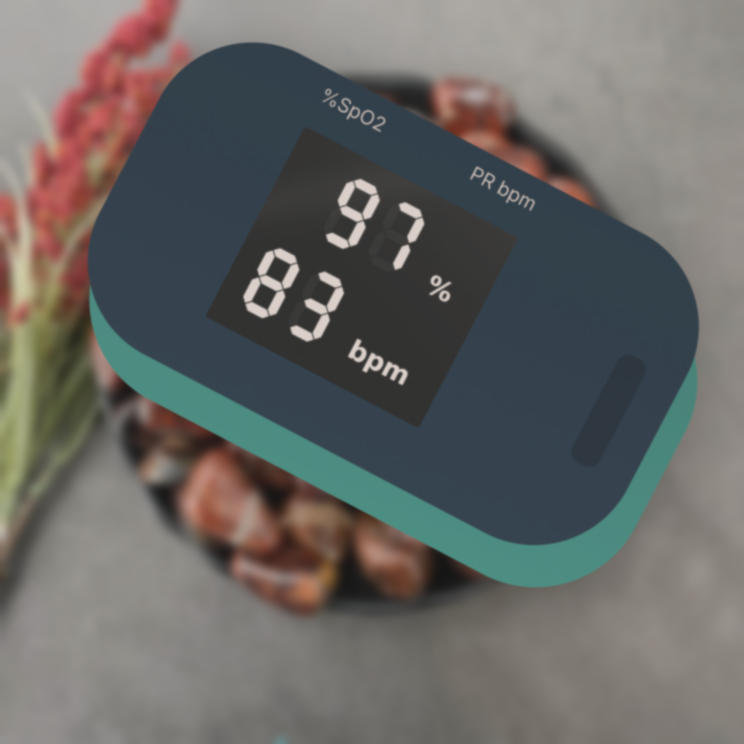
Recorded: value=97 unit=%
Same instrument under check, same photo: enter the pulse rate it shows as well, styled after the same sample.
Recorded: value=83 unit=bpm
